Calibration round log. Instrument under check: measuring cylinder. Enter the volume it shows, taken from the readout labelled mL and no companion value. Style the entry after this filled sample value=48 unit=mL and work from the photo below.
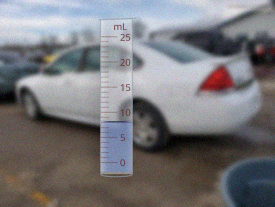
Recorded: value=8 unit=mL
